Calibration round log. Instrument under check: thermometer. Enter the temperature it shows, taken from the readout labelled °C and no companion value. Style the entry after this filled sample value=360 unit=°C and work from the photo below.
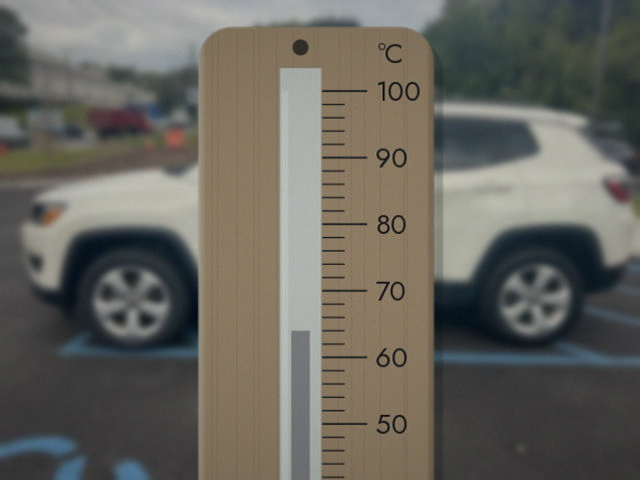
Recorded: value=64 unit=°C
